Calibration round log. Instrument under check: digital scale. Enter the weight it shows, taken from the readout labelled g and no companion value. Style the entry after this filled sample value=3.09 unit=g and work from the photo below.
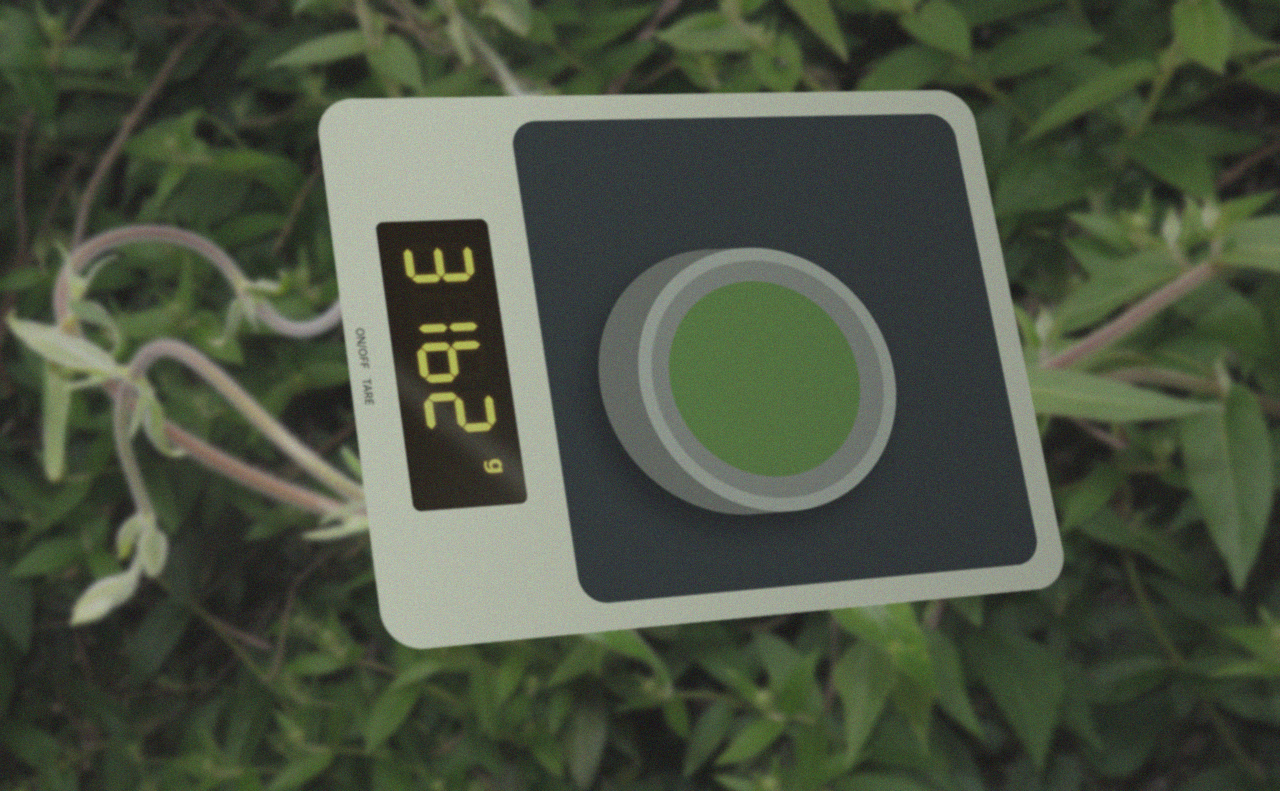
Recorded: value=3162 unit=g
